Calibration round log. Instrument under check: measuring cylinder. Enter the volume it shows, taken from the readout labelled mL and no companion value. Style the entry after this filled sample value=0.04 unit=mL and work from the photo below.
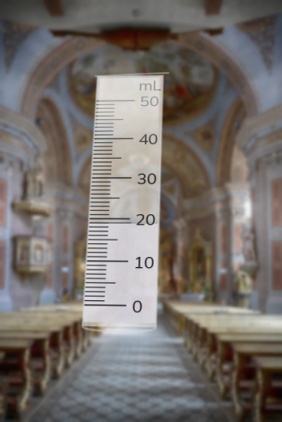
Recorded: value=19 unit=mL
